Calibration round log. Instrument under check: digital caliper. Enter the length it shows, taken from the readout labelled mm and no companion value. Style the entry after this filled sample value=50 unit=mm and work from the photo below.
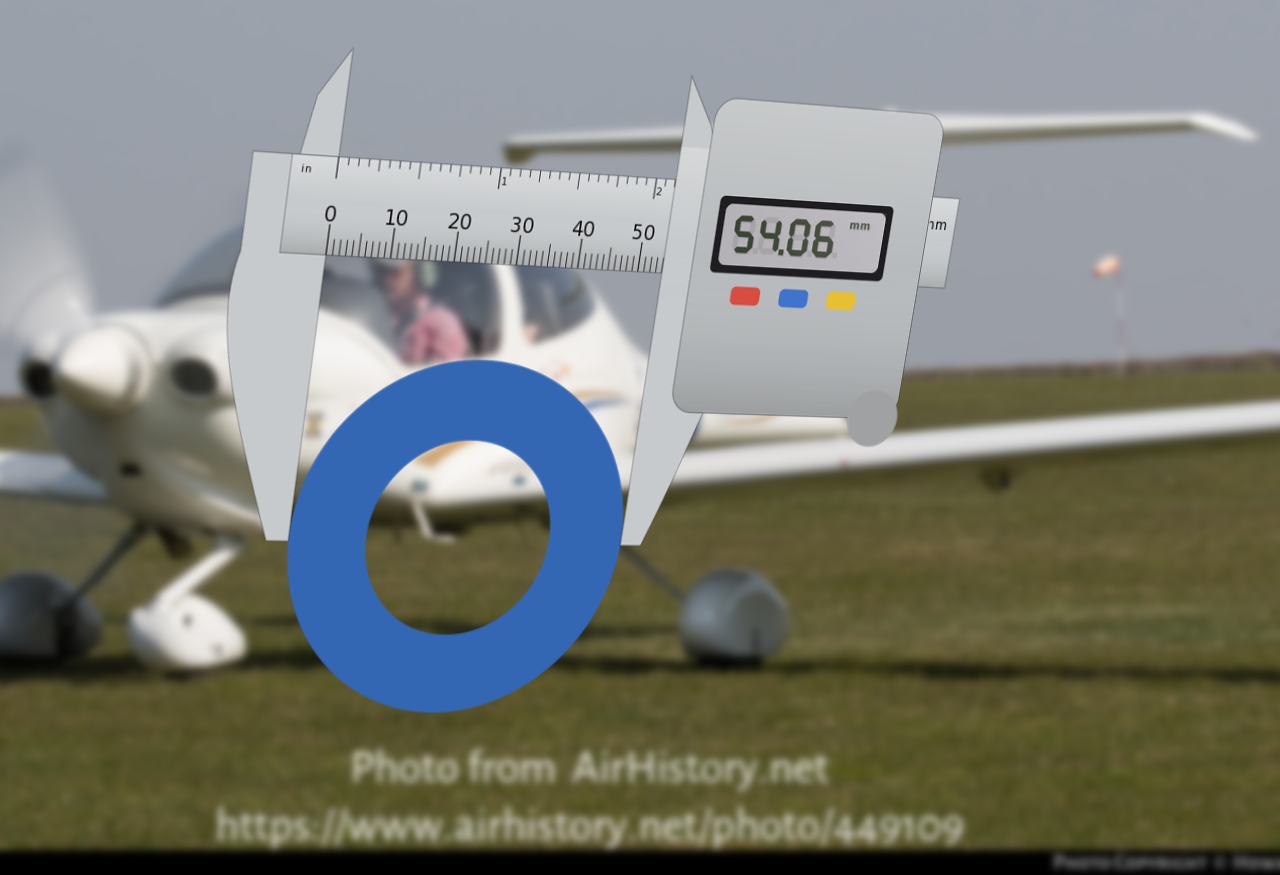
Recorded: value=54.06 unit=mm
